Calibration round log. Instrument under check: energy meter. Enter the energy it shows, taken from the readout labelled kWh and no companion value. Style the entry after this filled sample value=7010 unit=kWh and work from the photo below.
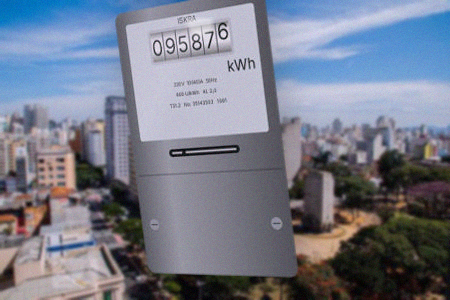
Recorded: value=95876 unit=kWh
